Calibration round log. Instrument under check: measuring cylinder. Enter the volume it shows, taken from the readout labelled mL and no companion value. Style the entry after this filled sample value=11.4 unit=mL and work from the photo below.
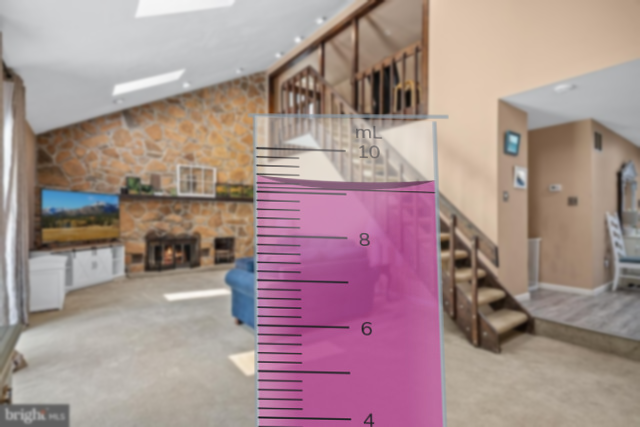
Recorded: value=9.1 unit=mL
